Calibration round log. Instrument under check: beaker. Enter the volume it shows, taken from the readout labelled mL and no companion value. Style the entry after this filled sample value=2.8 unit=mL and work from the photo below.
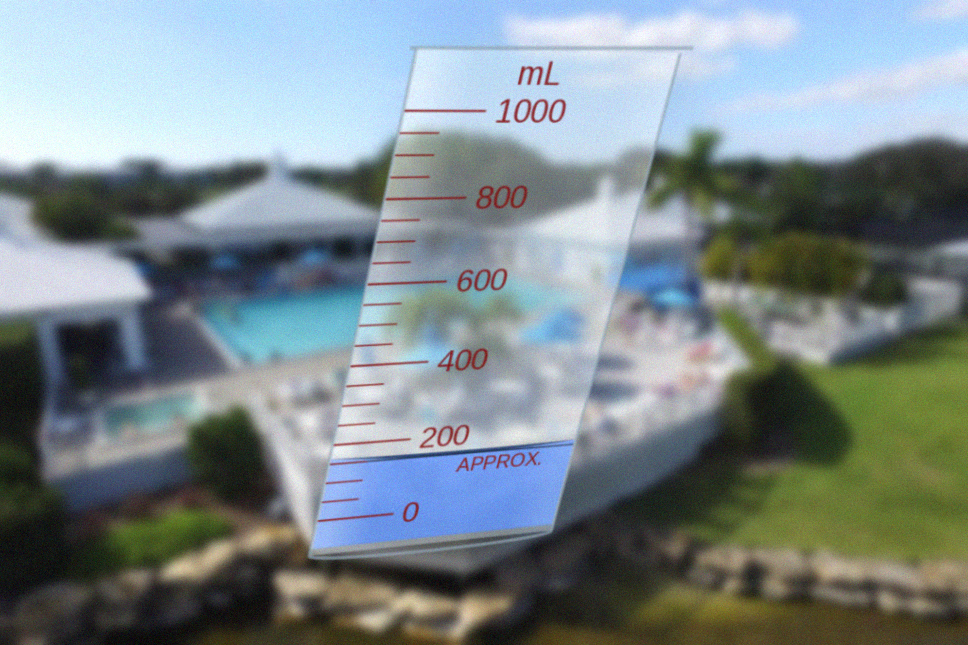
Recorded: value=150 unit=mL
